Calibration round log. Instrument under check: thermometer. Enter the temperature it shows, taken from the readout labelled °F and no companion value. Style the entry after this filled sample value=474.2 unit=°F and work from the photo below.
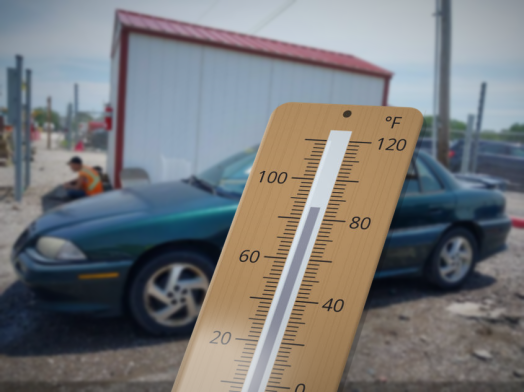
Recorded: value=86 unit=°F
